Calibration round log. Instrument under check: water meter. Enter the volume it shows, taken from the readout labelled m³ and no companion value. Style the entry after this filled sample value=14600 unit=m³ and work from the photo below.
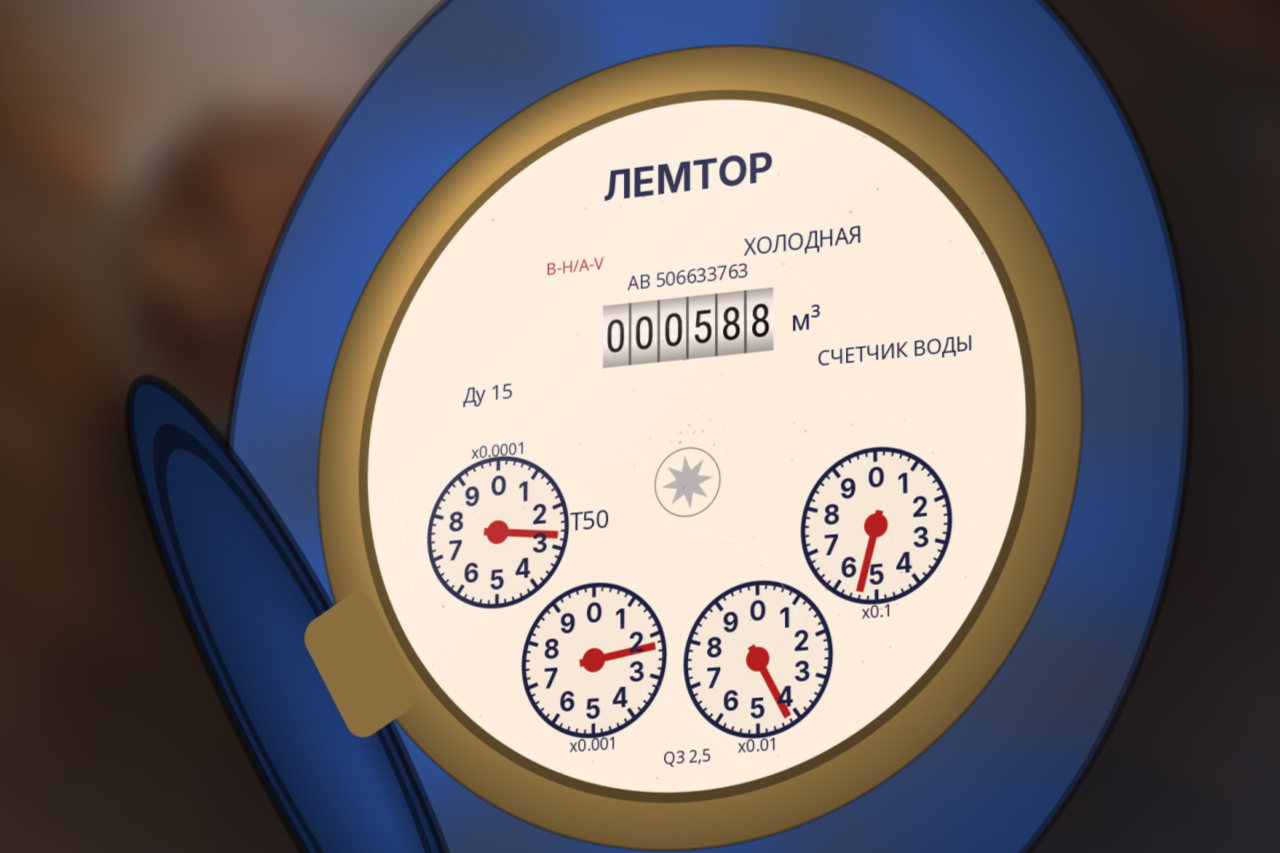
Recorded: value=588.5422 unit=m³
